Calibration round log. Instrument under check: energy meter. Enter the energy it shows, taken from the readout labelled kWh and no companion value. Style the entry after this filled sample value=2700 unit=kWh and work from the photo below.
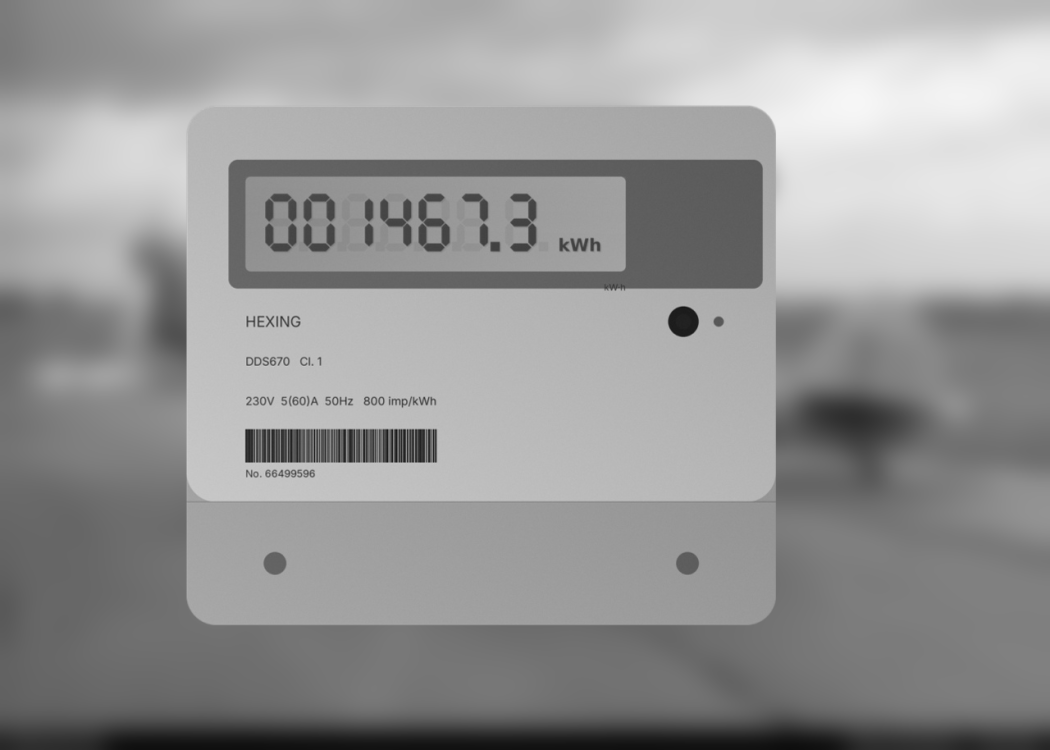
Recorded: value=1467.3 unit=kWh
